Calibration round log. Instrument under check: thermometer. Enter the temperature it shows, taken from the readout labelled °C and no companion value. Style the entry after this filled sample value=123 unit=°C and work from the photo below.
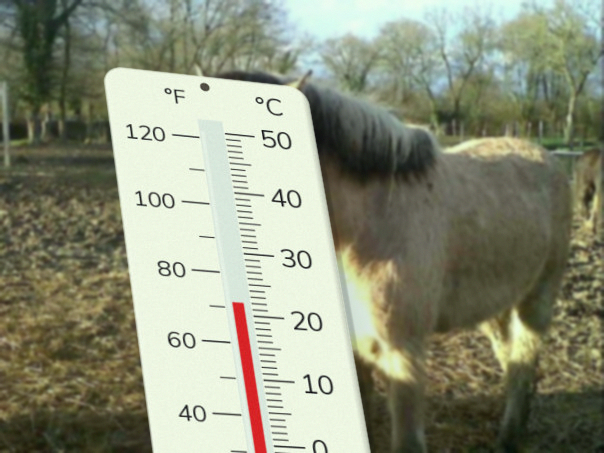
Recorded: value=22 unit=°C
